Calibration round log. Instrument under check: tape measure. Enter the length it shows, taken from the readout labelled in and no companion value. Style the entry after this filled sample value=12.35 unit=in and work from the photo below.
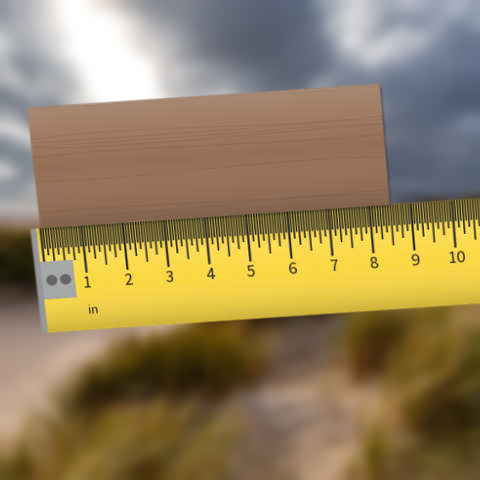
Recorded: value=8.5 unit=in
